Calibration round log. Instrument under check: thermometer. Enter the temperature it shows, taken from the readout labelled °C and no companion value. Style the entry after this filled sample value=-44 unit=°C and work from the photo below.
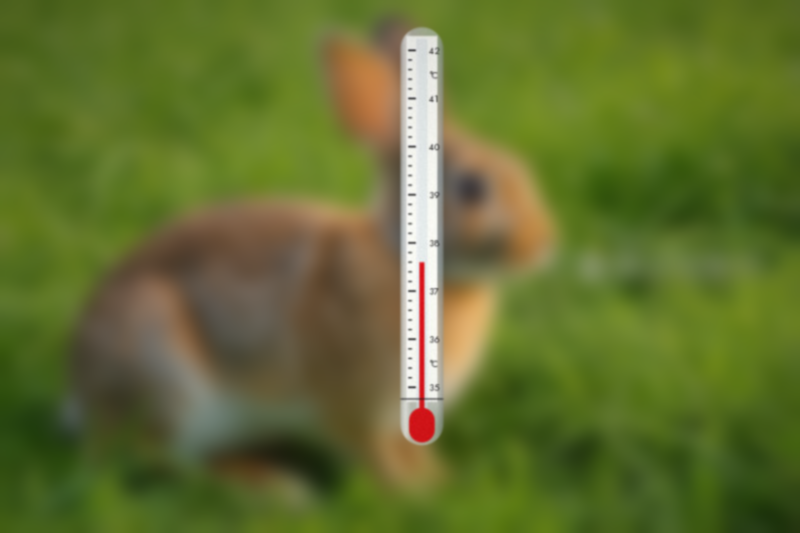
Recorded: value=37.6 unit=°C
